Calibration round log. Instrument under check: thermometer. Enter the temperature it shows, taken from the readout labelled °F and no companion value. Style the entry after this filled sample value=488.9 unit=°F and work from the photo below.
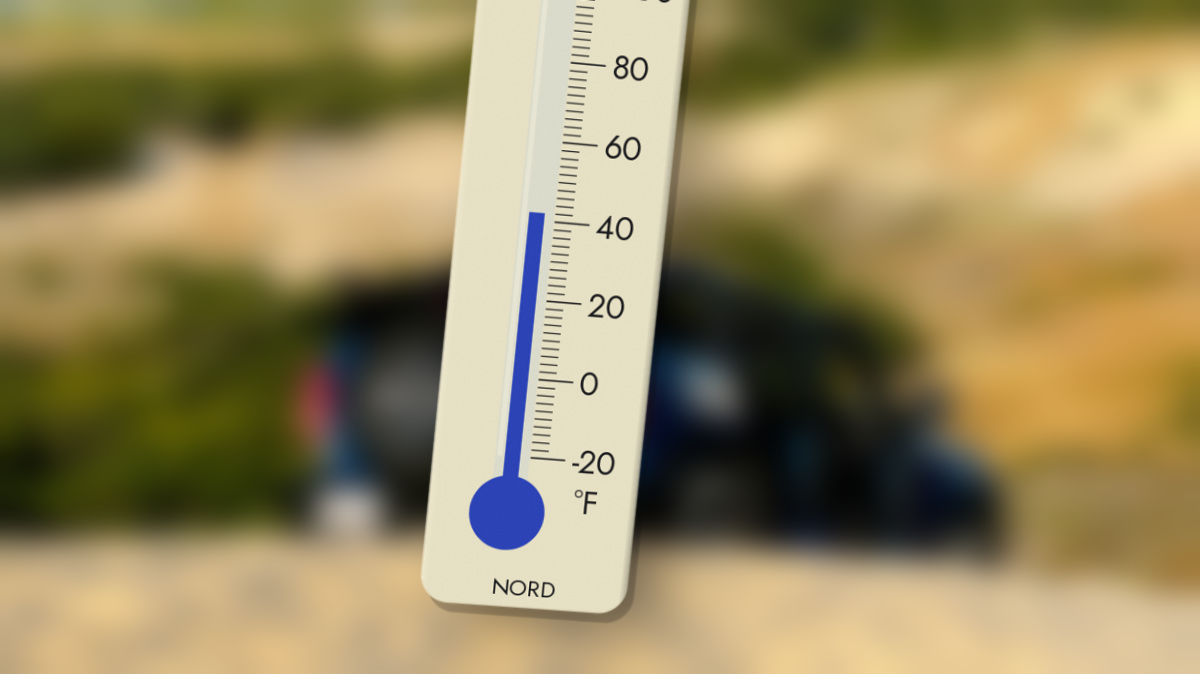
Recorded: value=42 unit=°F
